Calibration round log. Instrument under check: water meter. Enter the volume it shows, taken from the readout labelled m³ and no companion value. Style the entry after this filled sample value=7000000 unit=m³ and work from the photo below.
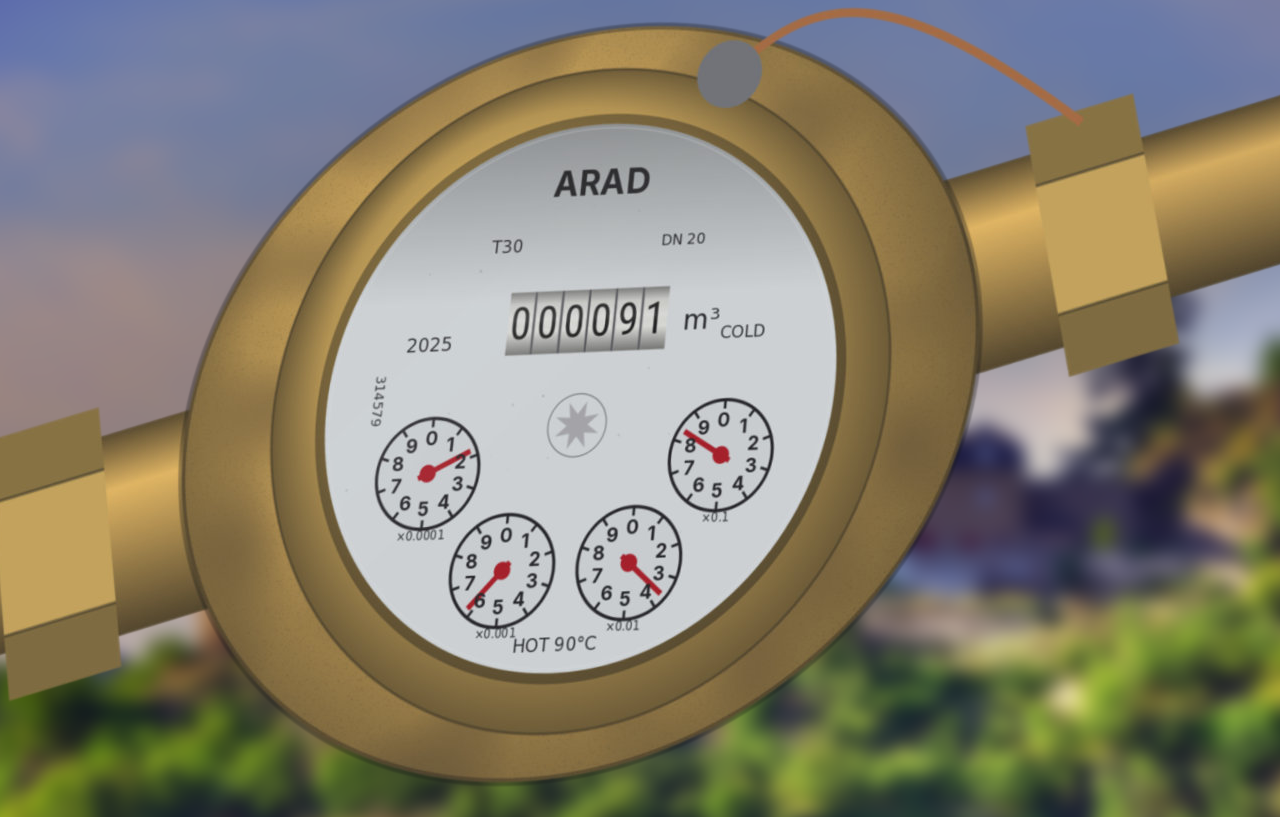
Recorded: value=91.8361 unit=m³
